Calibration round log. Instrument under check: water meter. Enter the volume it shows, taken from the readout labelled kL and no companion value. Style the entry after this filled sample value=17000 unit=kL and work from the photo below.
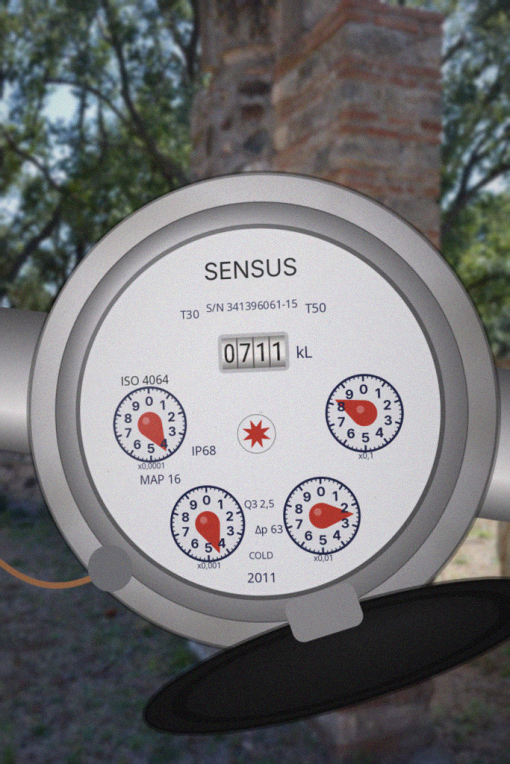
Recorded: value=711.8244 unit=kL
